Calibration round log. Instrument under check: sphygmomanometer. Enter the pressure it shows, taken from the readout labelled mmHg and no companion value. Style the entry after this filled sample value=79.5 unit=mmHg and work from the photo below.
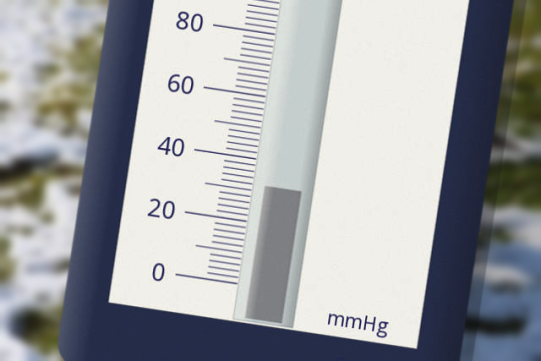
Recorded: value=32 unit=mmHg
